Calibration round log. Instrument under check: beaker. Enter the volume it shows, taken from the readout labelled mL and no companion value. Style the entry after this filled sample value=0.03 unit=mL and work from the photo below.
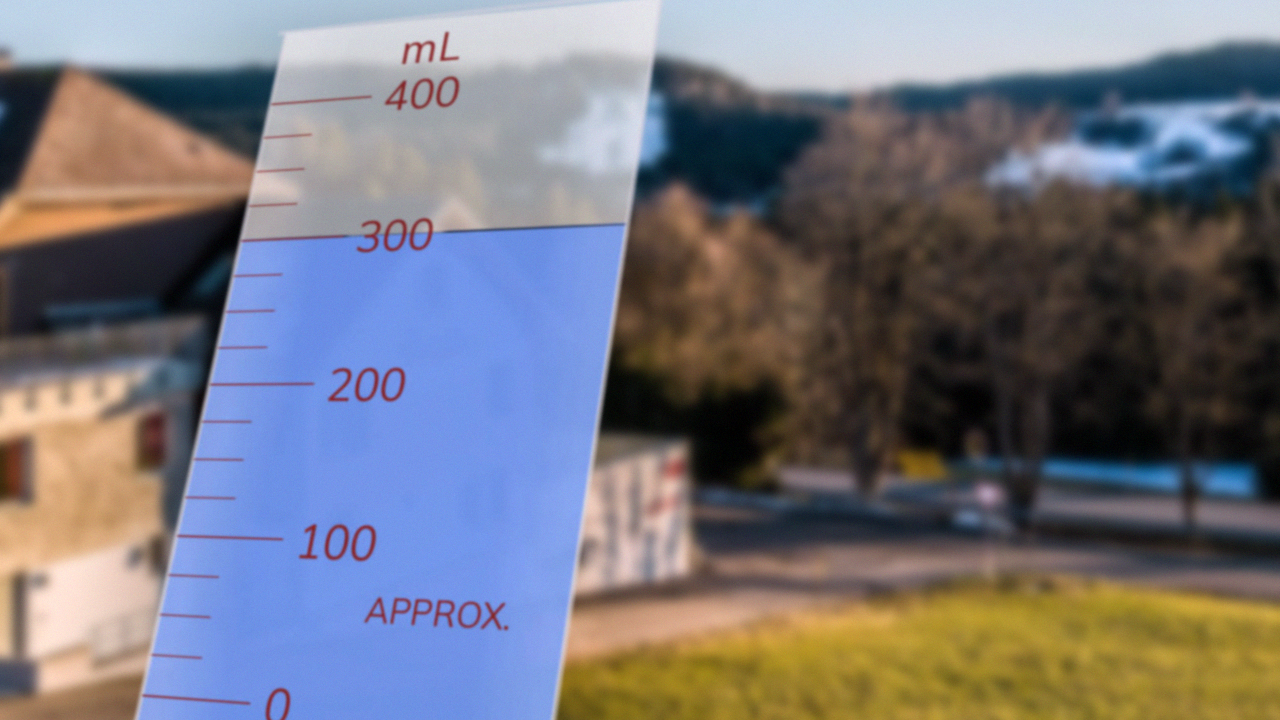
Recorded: value=300 unit=mL
